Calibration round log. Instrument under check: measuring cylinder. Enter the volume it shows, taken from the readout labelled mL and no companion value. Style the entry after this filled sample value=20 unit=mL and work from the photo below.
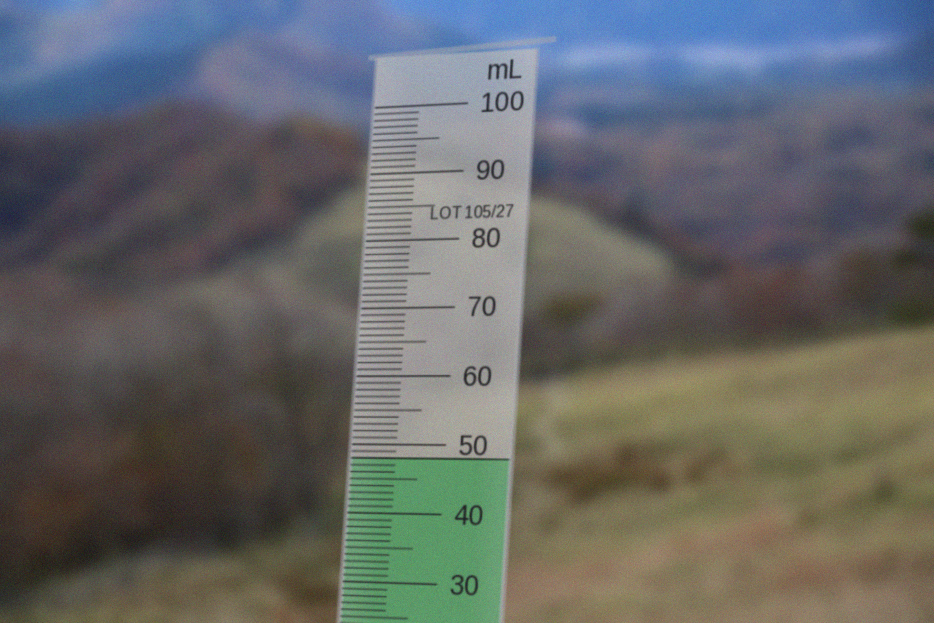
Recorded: value=48 unit=mL
